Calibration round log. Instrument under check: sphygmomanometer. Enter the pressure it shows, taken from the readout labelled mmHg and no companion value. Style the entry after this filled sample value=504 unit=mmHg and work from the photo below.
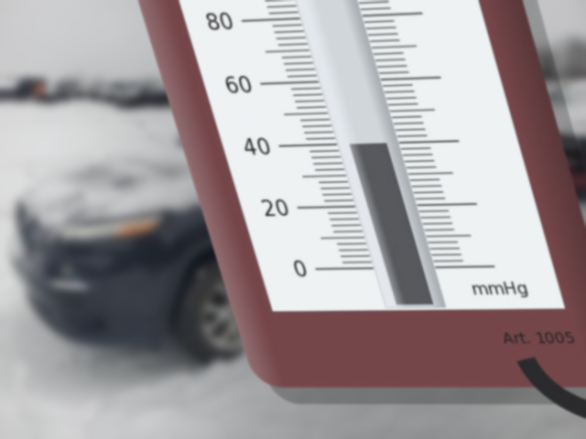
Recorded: value=40 unit=mmHg
